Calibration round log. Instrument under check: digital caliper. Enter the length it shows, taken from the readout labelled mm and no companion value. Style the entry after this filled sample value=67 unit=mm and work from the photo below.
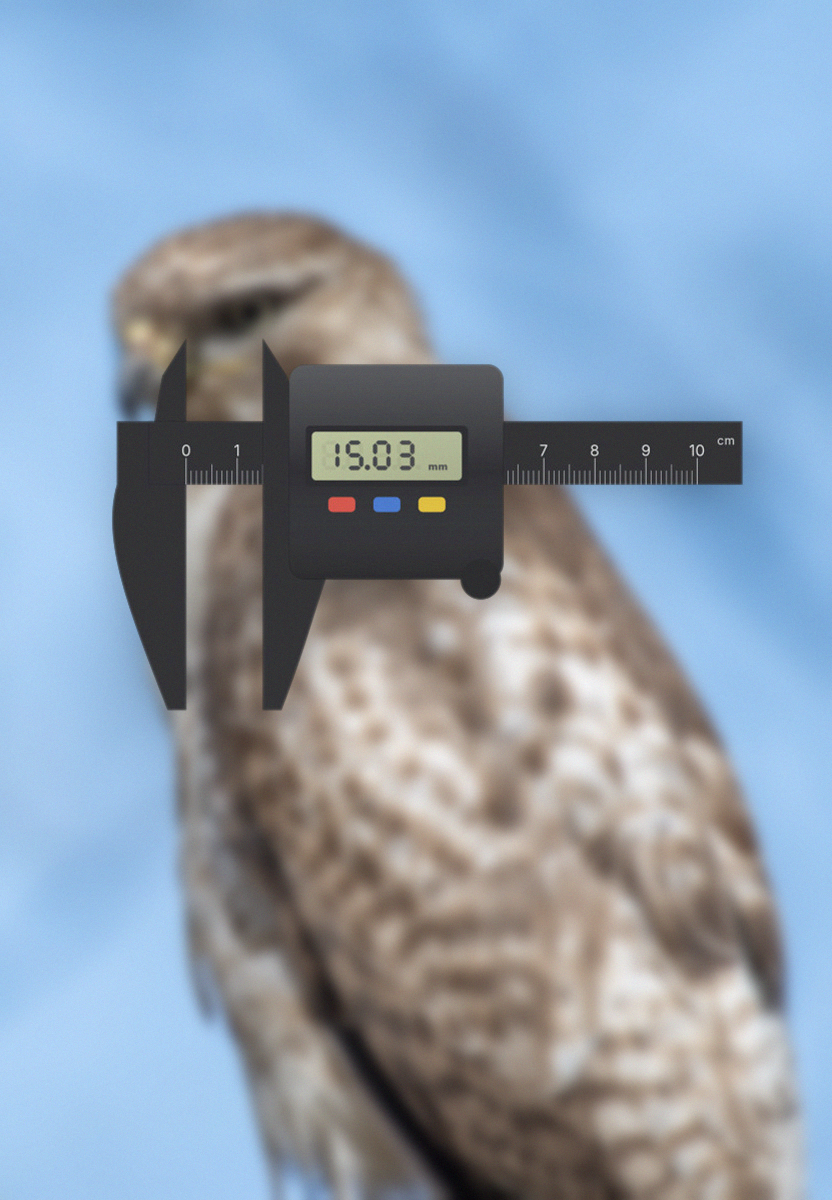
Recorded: value=15.03 unit=mm
